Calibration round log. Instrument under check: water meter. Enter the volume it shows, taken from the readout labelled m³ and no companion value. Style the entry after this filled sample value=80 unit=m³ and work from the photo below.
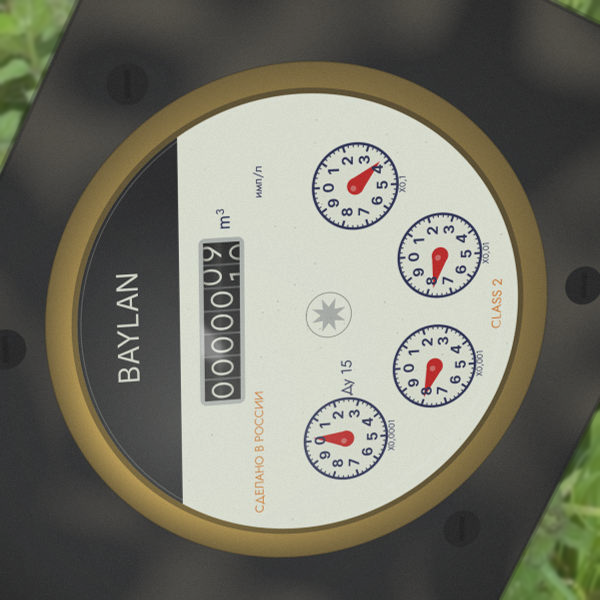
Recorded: value=9.3780 unit=m³
